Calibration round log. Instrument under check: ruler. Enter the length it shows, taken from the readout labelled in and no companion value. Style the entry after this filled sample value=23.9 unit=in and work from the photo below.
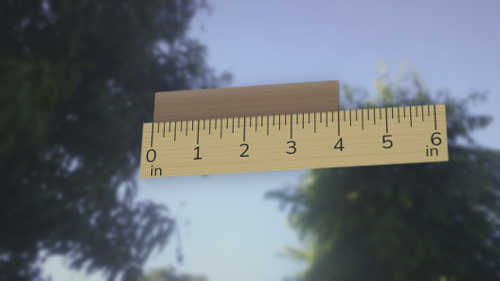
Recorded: value=4 unit=in
